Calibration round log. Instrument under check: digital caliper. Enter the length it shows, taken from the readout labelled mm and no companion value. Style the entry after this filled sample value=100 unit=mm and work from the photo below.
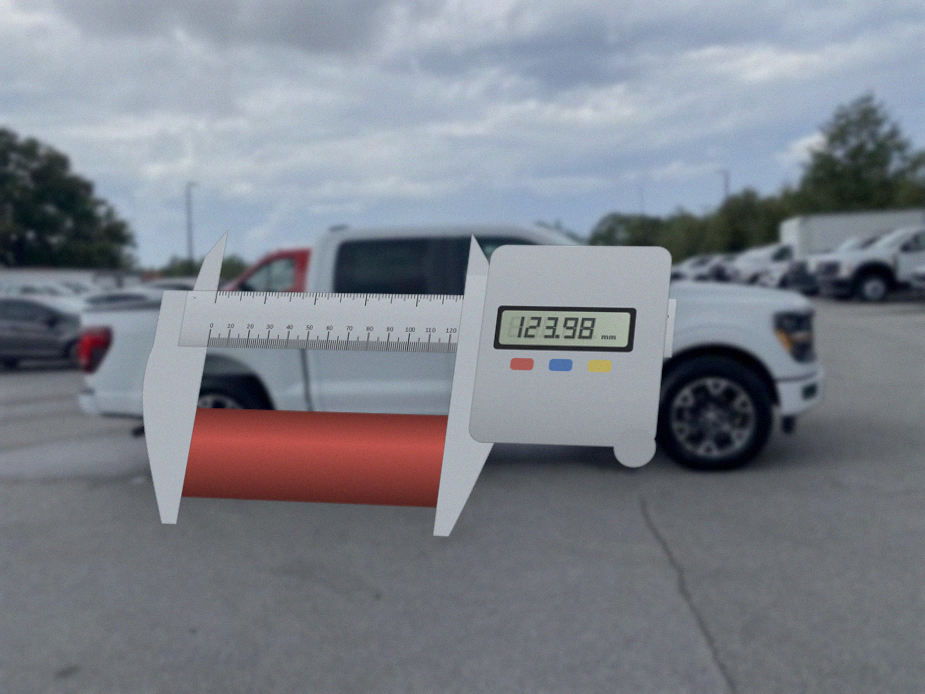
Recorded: value=123.98 unit=mm
